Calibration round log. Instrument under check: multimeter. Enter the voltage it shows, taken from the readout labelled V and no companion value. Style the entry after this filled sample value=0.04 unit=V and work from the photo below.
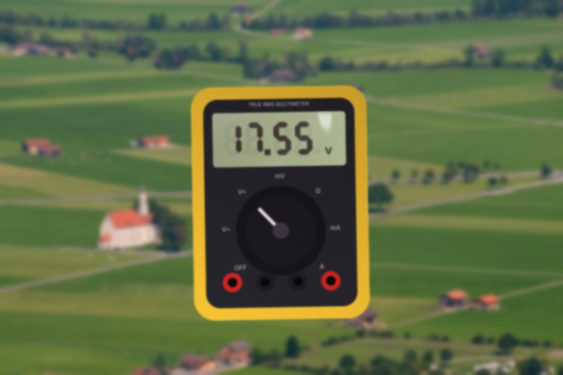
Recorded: value=17.55 unit=V
